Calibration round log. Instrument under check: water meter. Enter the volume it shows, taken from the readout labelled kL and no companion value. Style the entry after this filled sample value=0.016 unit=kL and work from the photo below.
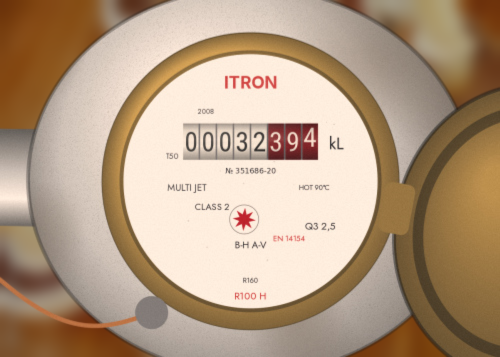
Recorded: value=32.394 unit=kL
